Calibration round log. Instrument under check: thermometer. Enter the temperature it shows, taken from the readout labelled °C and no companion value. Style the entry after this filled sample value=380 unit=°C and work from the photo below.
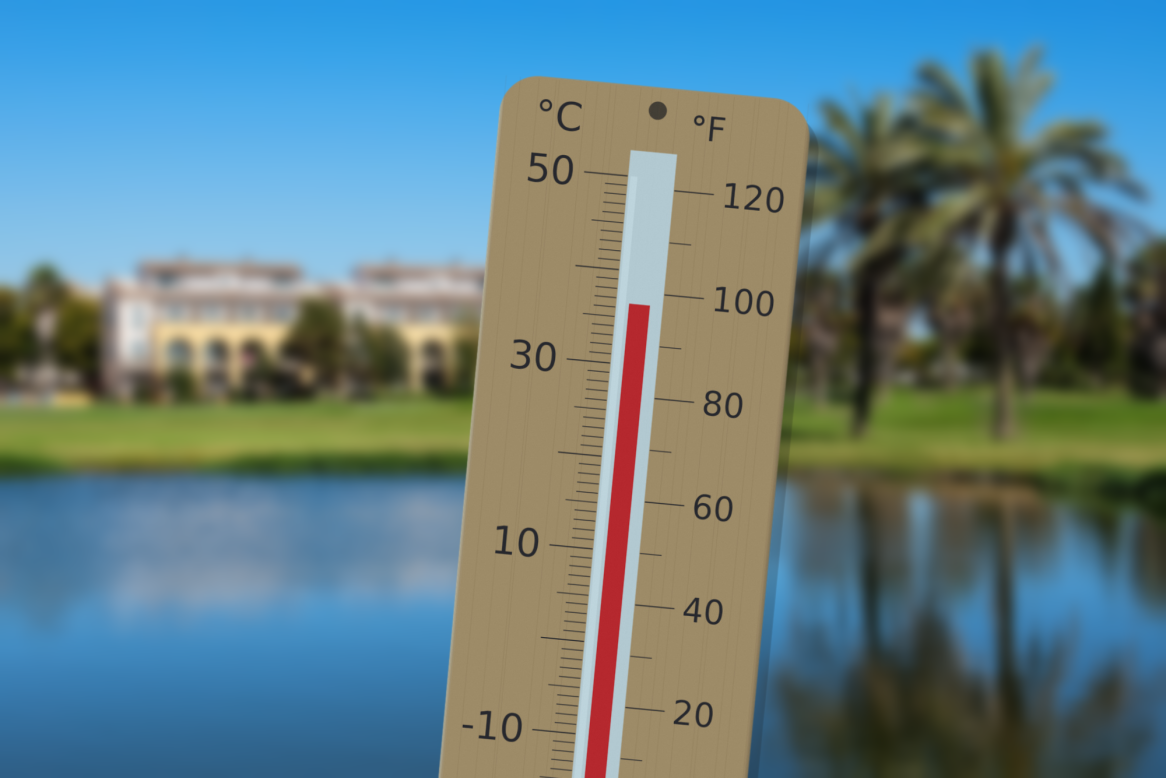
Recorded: value=36.5 unit=°C
